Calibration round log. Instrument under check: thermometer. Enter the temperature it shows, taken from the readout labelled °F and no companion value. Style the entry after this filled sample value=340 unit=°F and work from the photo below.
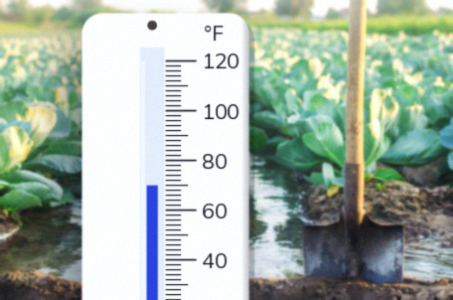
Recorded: value=70 unit=°F
